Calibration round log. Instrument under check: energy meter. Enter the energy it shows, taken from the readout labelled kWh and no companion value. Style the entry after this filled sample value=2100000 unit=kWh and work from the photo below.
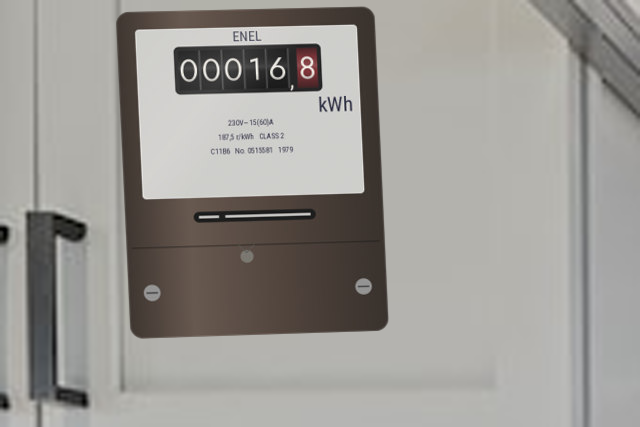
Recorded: value=16.8 unit=kWh
